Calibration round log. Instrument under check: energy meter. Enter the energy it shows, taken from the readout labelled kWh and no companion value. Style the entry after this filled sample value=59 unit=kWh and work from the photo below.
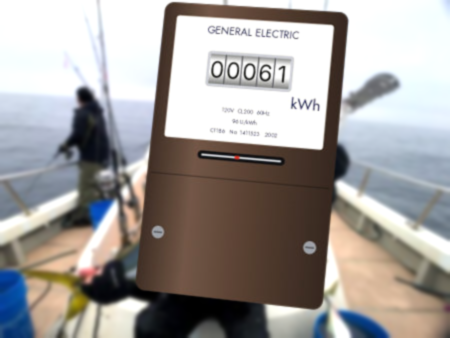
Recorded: value=61 unit=kWh
